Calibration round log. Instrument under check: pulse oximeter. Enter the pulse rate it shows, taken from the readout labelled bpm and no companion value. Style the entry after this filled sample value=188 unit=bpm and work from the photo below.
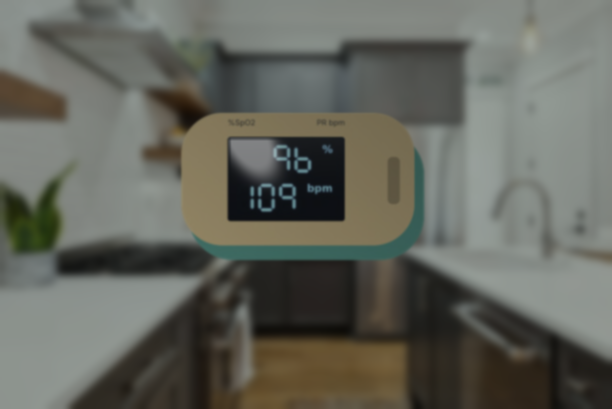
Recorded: value=109 unit=bpm
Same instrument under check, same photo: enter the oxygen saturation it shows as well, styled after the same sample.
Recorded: value=96 unit=%
